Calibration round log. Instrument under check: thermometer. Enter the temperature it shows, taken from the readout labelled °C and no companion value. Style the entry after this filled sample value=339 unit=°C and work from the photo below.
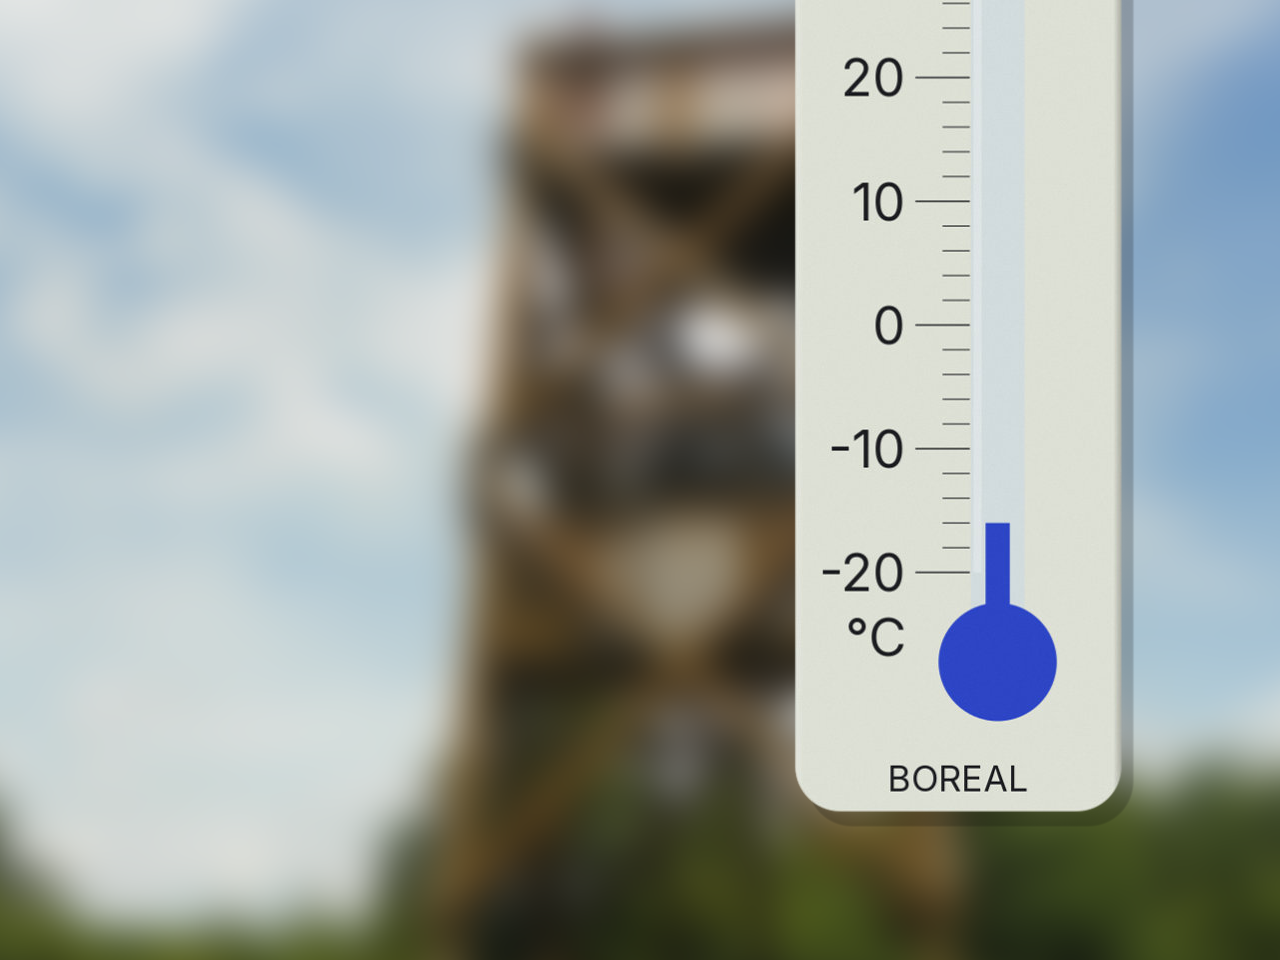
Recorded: value=-16 unit=°C
